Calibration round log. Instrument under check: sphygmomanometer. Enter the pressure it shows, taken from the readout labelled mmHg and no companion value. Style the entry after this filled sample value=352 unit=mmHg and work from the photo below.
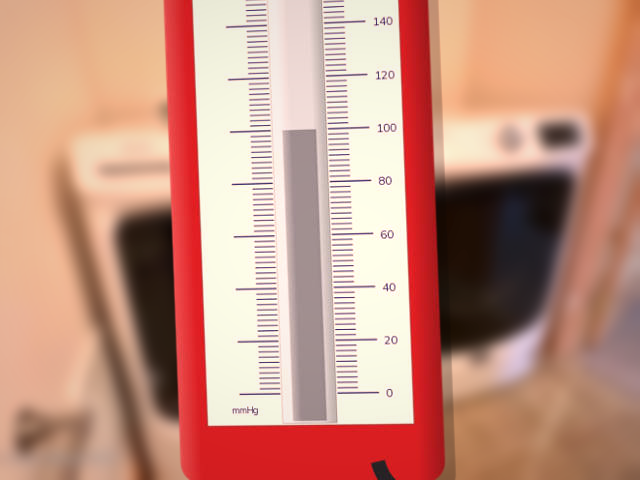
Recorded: value=100 unit=mmHg
